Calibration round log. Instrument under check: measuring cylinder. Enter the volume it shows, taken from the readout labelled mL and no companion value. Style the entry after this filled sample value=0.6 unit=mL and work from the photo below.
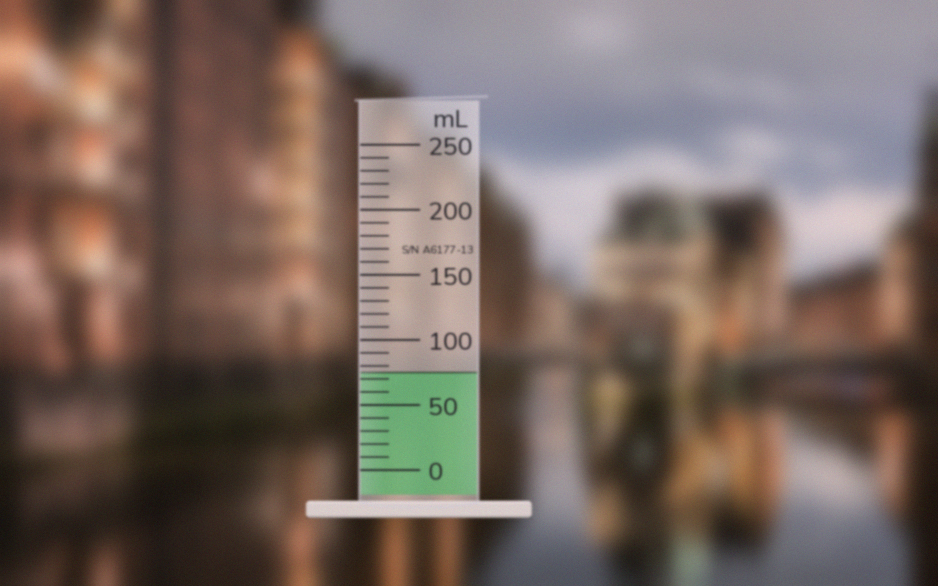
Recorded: value=75 unit=mL
